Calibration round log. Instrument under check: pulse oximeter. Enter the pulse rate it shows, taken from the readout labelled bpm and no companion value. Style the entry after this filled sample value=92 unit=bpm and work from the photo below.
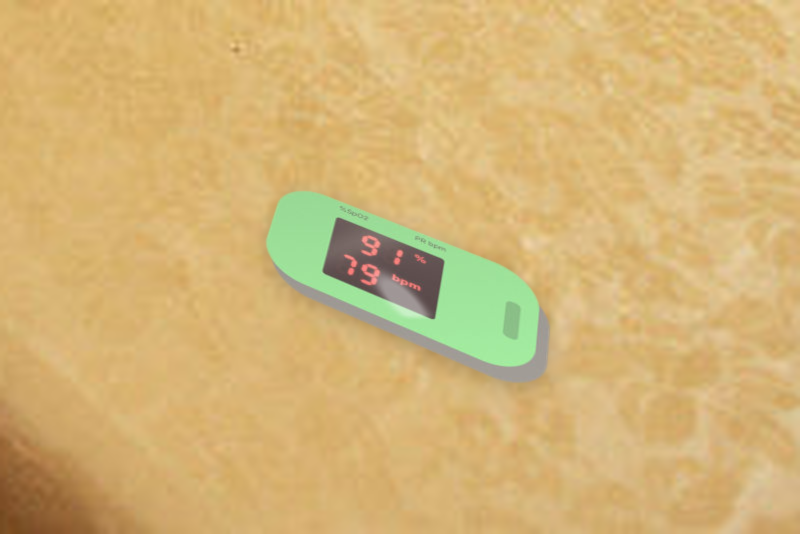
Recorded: value=79 unit=bpm
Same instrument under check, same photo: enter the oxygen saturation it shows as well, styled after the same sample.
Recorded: value=91 unit=%
